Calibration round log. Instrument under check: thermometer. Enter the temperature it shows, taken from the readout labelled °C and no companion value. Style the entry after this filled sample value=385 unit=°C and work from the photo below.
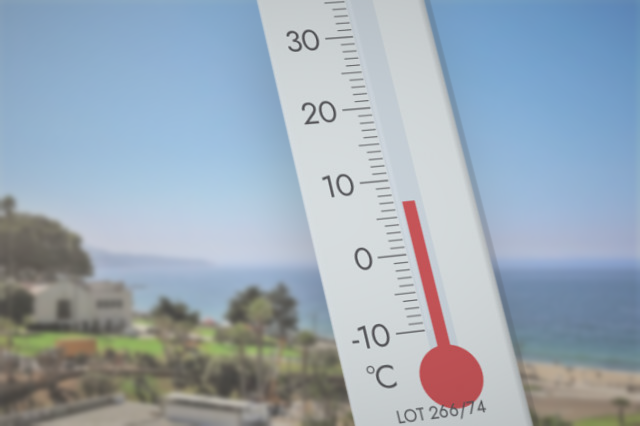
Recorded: value=7 unit=°C
